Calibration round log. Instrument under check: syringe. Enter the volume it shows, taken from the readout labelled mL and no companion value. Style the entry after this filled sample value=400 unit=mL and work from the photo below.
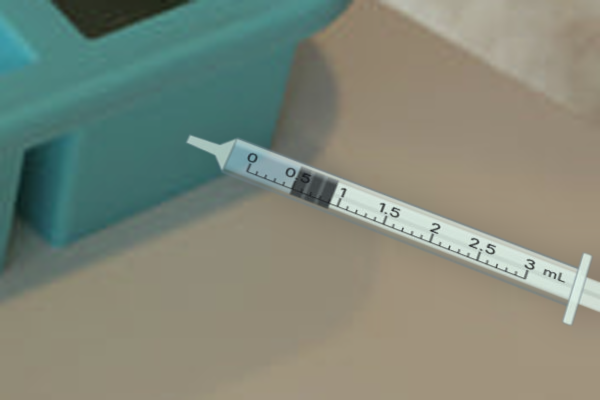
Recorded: value=0.5 unit=mL
